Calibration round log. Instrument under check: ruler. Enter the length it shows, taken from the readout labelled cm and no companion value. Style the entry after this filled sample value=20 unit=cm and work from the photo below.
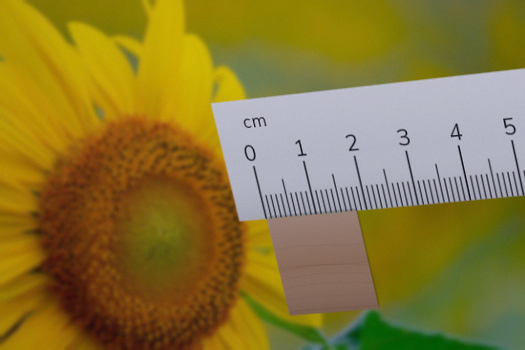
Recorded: value=1.8 unit=cm
